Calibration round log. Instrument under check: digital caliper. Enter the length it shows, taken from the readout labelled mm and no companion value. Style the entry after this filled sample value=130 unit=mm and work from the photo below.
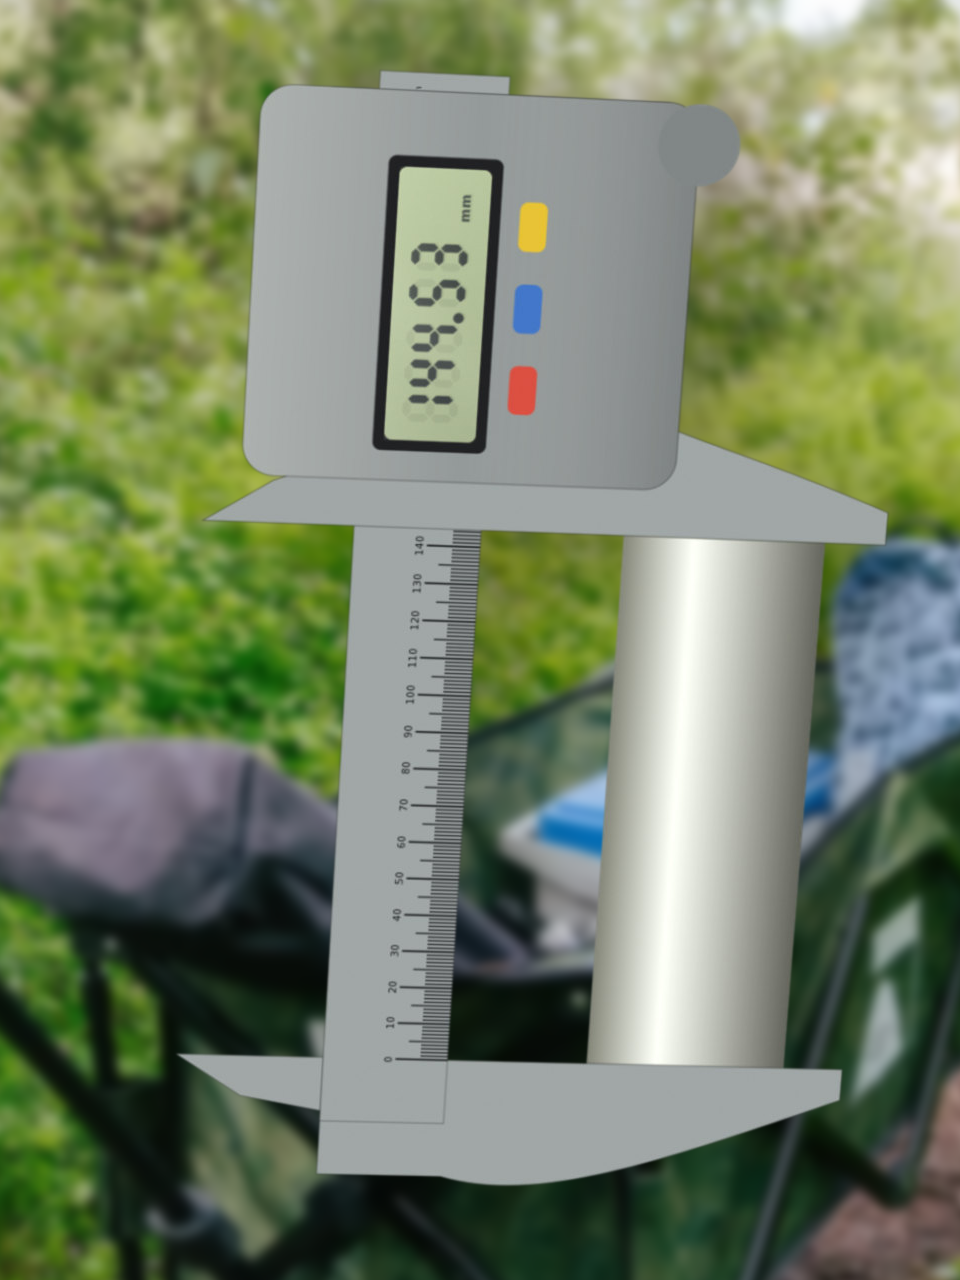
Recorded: value=144.53 unit=mm
